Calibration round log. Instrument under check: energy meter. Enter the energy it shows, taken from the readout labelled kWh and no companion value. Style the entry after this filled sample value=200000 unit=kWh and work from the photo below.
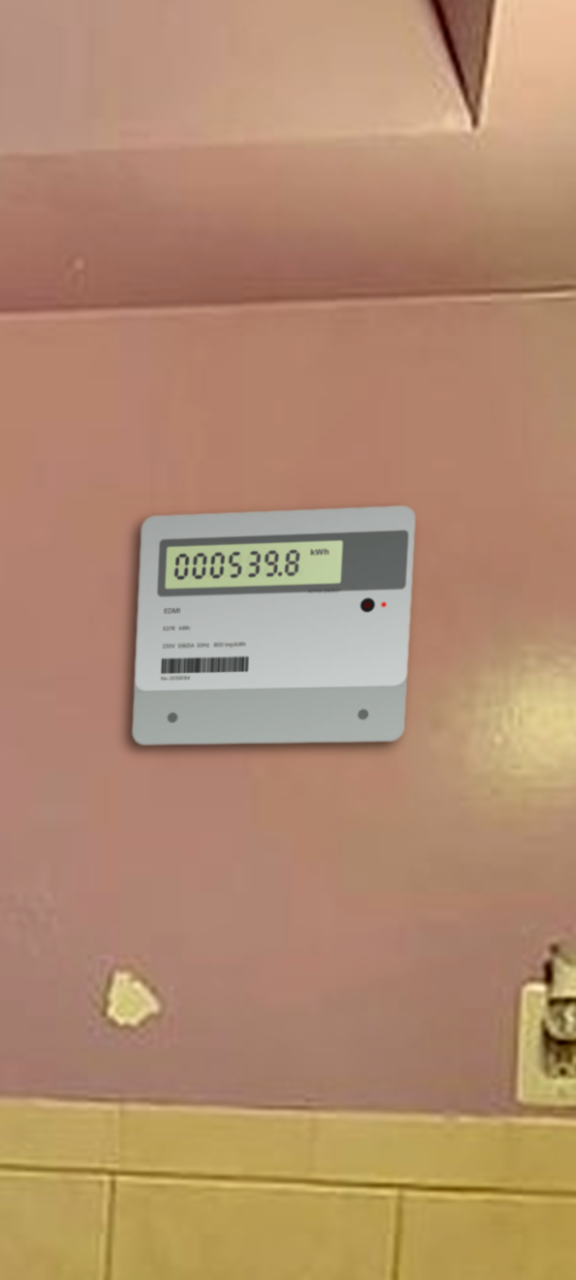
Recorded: value=539.8 unit=kWh
